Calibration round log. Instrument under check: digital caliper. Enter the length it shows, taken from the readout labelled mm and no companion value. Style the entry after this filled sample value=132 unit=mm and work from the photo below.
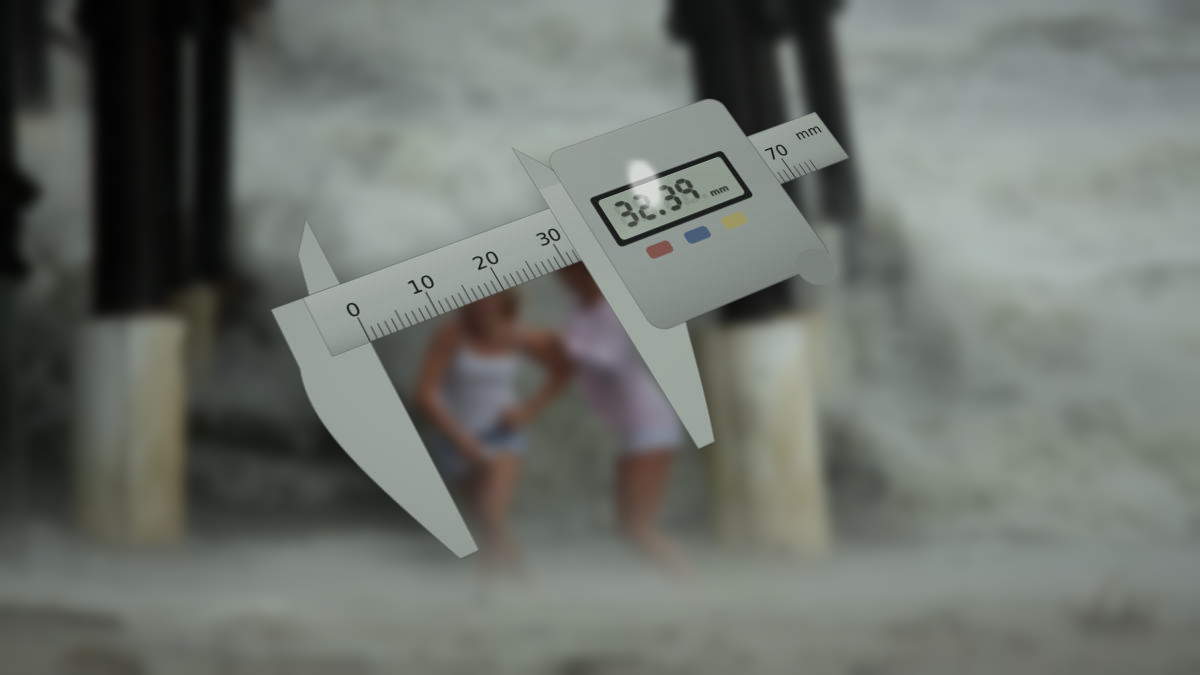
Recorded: value=32.39 unit=mm
